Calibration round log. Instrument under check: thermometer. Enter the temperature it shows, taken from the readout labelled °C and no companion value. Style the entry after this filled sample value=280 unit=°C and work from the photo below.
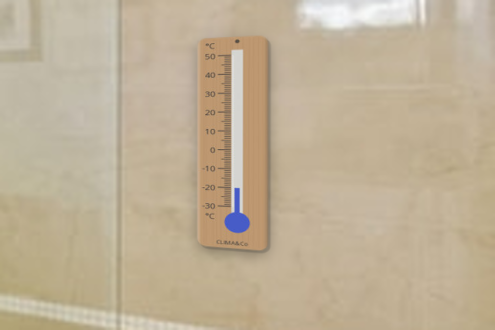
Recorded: value=-20 unit=°C
